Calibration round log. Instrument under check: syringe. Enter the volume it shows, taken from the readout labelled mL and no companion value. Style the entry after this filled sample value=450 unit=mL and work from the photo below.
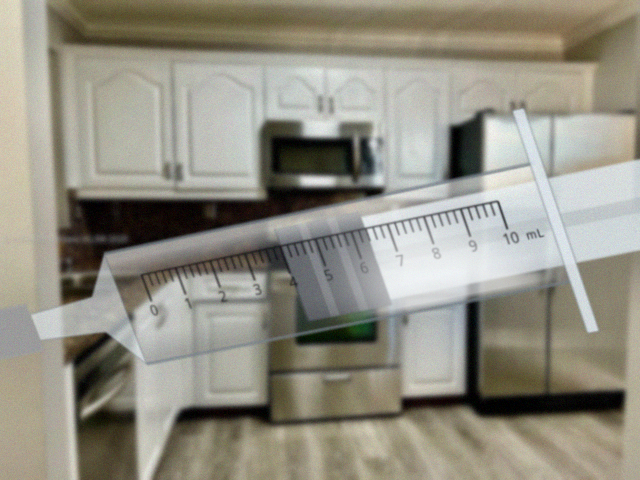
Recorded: value=4 unit=mL
